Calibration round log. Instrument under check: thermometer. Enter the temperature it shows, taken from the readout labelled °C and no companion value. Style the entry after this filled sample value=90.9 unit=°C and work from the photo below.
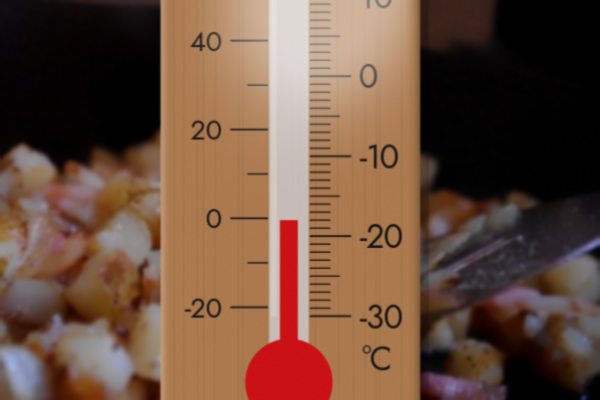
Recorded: value=-18 unit=°C
